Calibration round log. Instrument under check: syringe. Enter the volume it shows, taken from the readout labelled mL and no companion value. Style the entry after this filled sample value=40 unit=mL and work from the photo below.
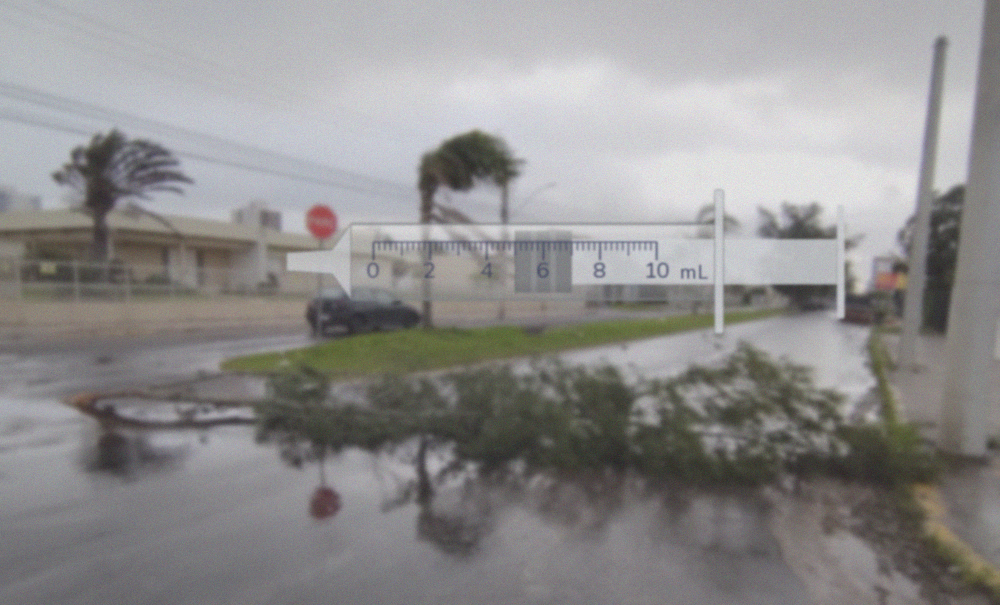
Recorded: value=5 unit=mL
